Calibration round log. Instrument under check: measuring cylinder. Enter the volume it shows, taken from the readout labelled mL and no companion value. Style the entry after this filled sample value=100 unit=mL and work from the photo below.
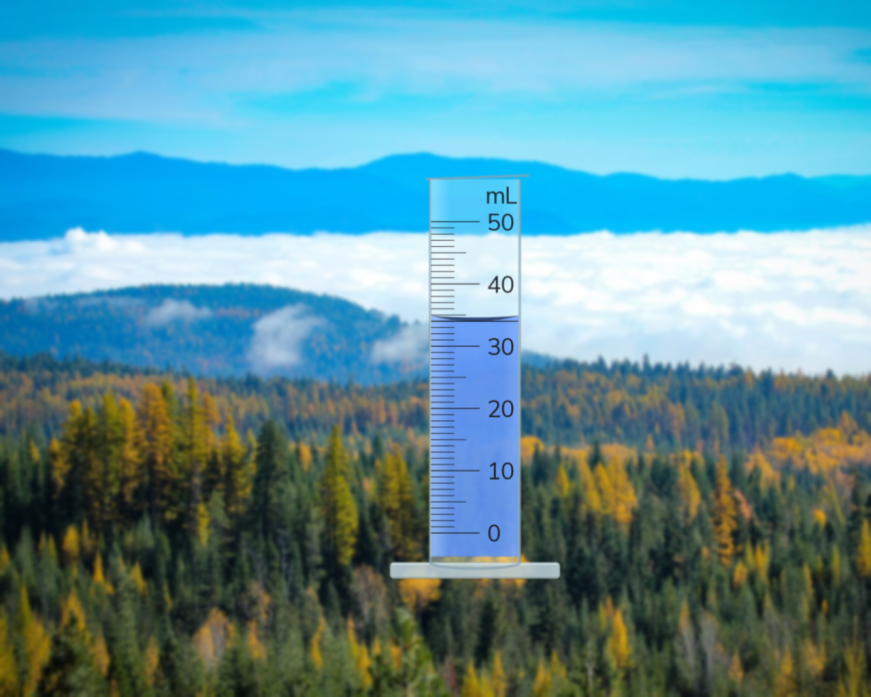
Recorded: value=34 unit=mL
